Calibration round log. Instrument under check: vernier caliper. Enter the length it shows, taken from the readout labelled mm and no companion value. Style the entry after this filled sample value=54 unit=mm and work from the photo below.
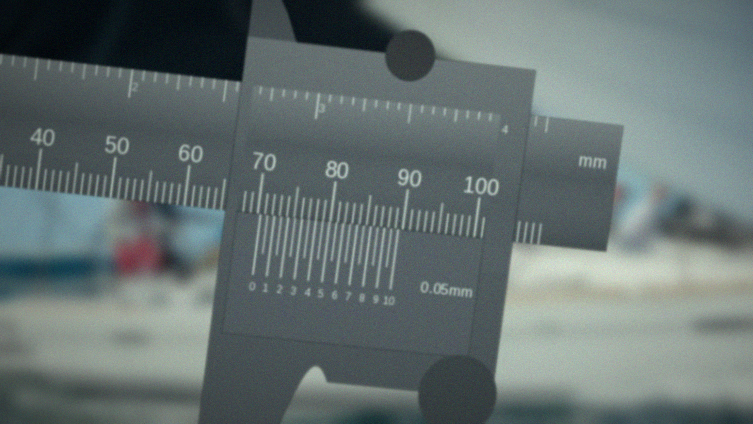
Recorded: value=70.4 unit=mm
